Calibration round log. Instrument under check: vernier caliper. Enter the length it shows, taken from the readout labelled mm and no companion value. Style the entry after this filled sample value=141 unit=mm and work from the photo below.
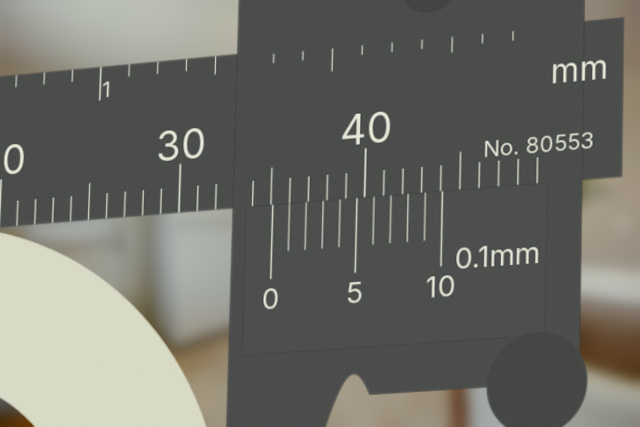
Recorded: value=35.1 unit=mm
